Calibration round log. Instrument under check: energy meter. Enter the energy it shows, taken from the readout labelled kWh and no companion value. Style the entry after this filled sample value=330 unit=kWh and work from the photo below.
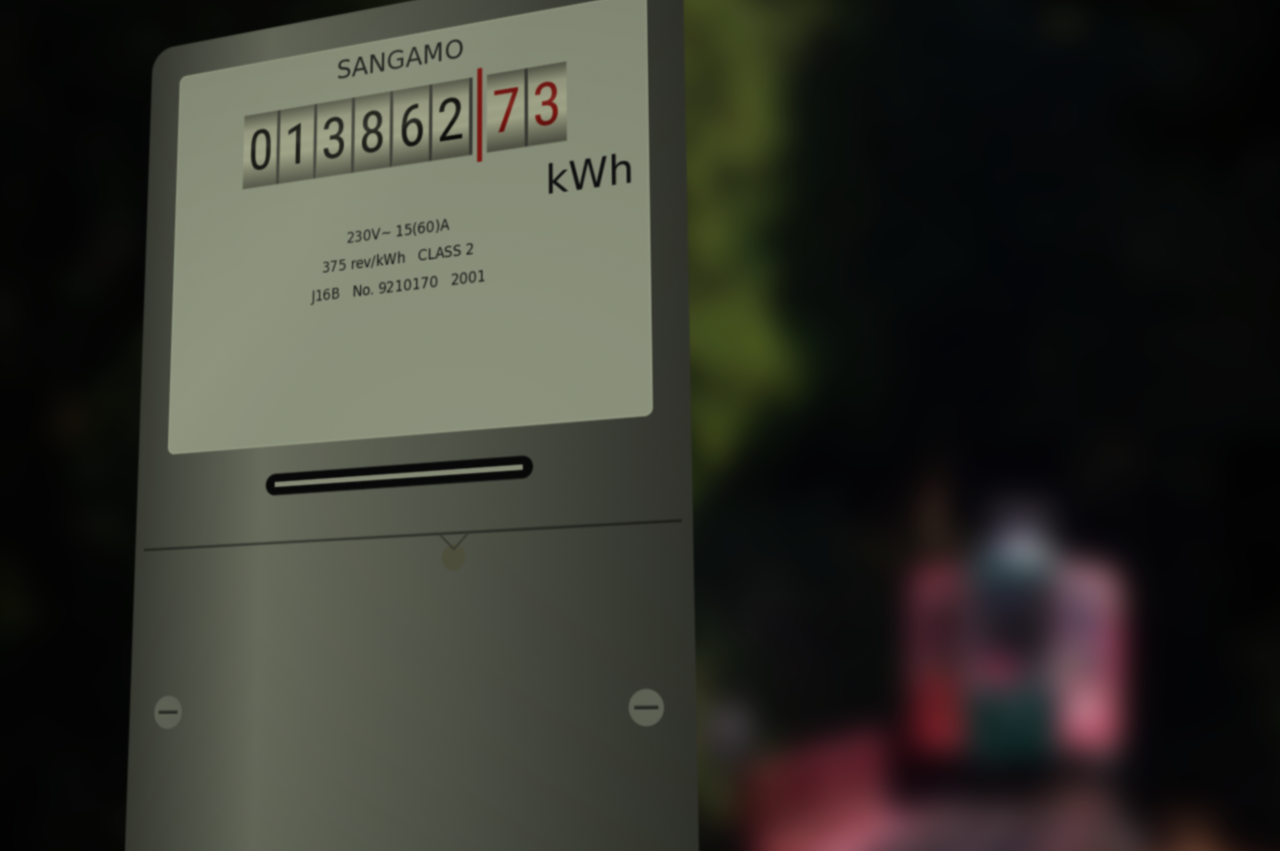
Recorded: value=13862.73 unit=kWh
